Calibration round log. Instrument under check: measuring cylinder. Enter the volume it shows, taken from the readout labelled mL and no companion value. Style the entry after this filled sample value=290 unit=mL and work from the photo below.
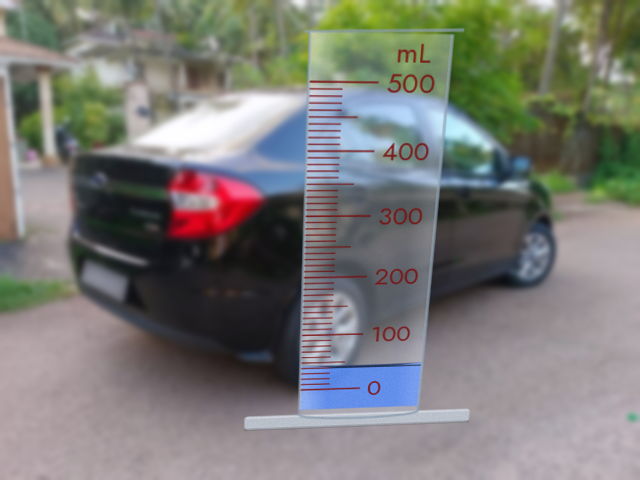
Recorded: value=40 unit=mL
